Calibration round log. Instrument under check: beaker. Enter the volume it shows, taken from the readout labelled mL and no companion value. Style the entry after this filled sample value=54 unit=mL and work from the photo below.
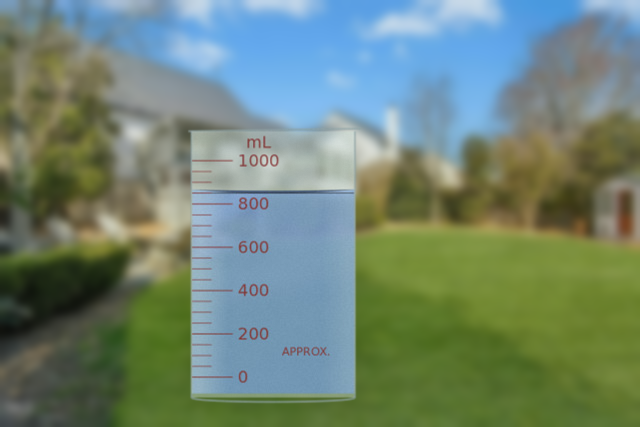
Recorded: value=850 unit=mL
